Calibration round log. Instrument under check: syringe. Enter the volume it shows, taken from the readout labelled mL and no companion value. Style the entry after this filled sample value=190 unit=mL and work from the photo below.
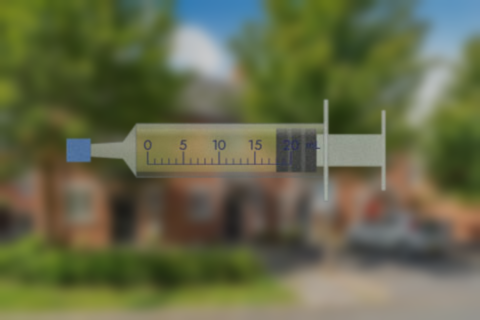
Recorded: value=18 unit=mL
